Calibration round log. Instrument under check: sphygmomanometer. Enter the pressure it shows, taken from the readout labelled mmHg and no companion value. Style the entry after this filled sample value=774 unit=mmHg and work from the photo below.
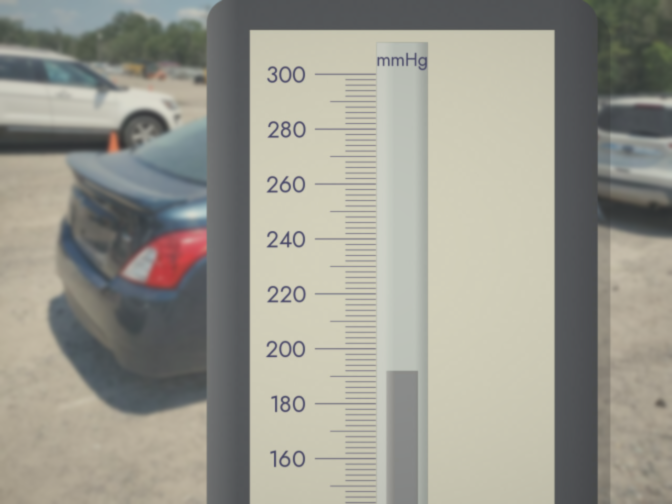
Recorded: value=192 unit=mmHg
